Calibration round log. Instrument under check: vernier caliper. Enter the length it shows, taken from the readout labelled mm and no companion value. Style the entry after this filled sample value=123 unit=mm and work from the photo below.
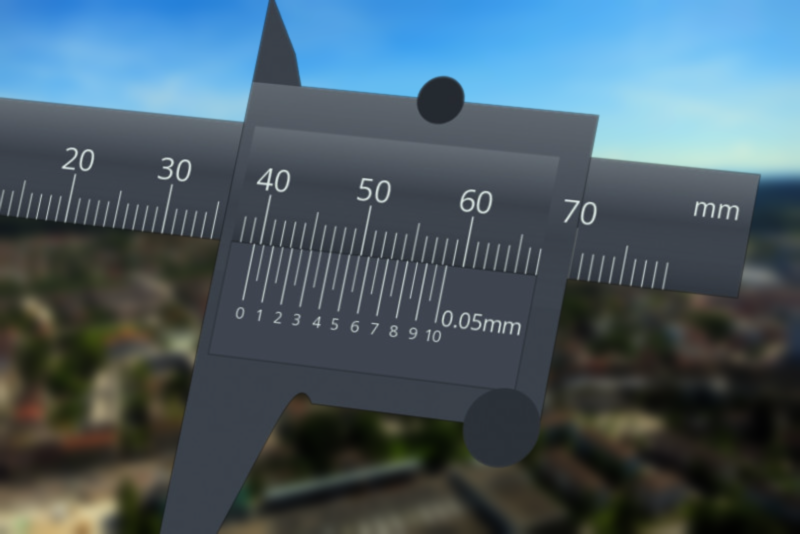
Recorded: value=39.4 unit=mm
